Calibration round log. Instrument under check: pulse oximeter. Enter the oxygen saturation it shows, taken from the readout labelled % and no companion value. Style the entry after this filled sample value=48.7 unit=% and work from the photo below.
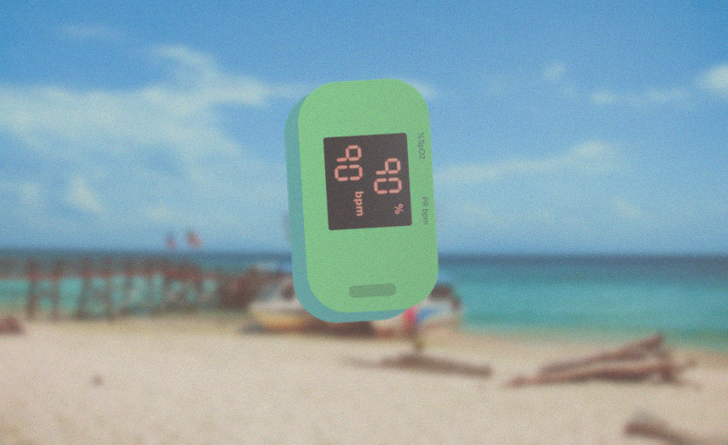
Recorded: value=90 unit=%
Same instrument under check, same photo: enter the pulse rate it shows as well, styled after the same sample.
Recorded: value=90 unit=bpm
